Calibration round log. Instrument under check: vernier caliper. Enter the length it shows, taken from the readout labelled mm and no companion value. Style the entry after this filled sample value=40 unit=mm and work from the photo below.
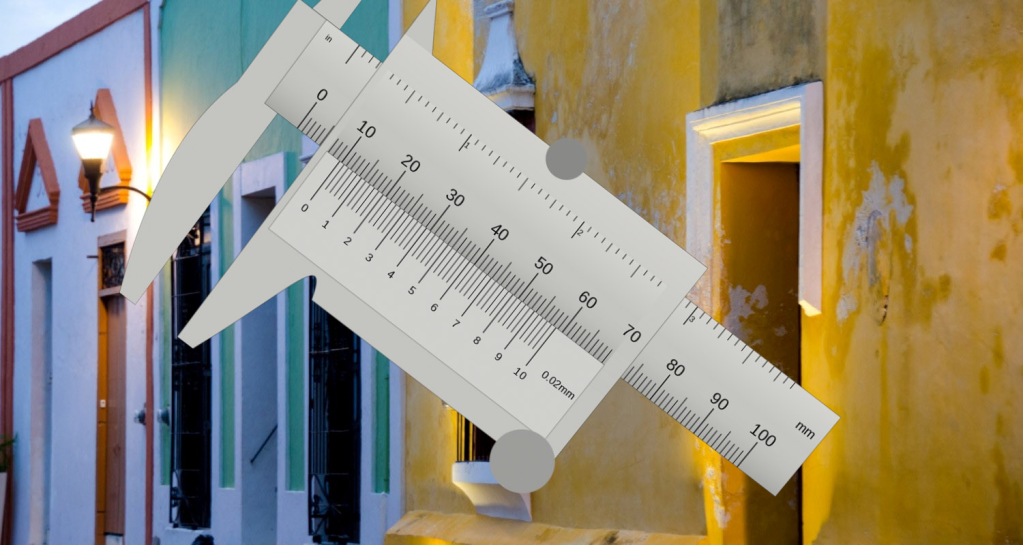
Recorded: value=9.6 unit=mm
